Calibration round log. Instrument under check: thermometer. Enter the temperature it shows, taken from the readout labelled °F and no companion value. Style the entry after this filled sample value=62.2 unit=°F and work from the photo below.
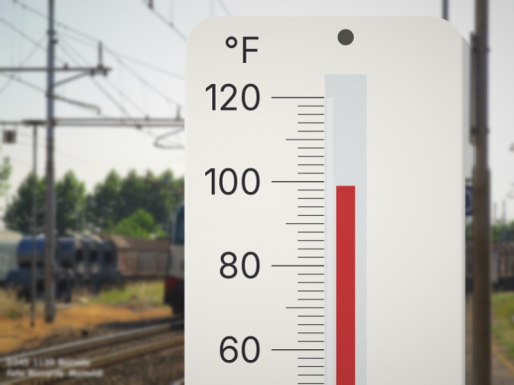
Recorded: value=99 unit=°F
